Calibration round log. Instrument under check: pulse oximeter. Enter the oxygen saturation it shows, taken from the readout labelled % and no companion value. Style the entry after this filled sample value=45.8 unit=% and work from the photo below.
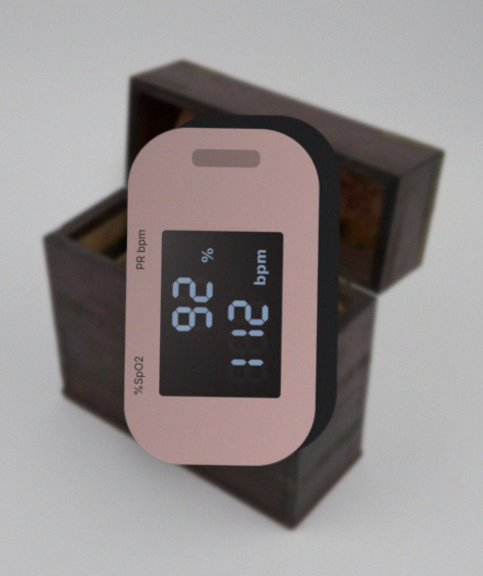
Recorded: value=92 unit=%
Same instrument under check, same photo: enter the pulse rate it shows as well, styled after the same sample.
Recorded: value=112 unit=bpm
